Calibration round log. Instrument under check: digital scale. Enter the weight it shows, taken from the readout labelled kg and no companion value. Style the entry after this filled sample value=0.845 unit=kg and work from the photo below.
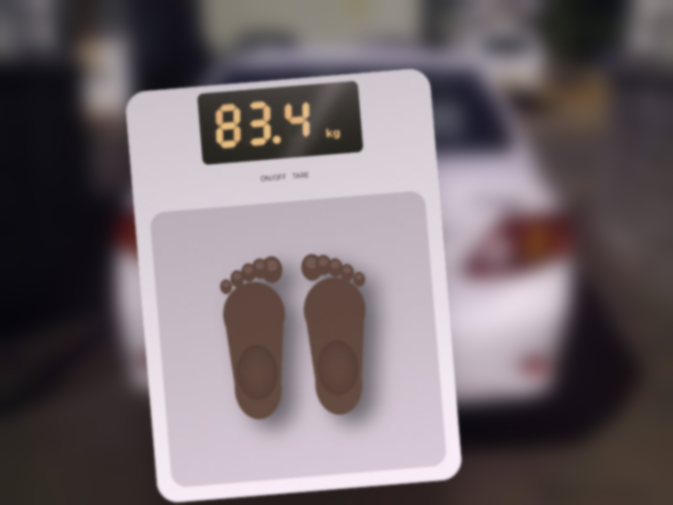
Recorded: value=83.4 unit=kg
